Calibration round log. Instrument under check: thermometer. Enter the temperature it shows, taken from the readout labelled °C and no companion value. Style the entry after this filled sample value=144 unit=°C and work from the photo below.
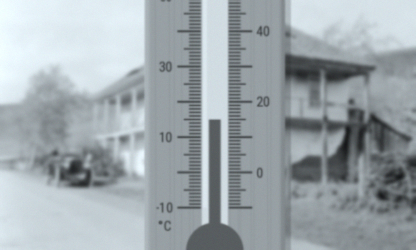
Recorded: value=15 unit=°C
